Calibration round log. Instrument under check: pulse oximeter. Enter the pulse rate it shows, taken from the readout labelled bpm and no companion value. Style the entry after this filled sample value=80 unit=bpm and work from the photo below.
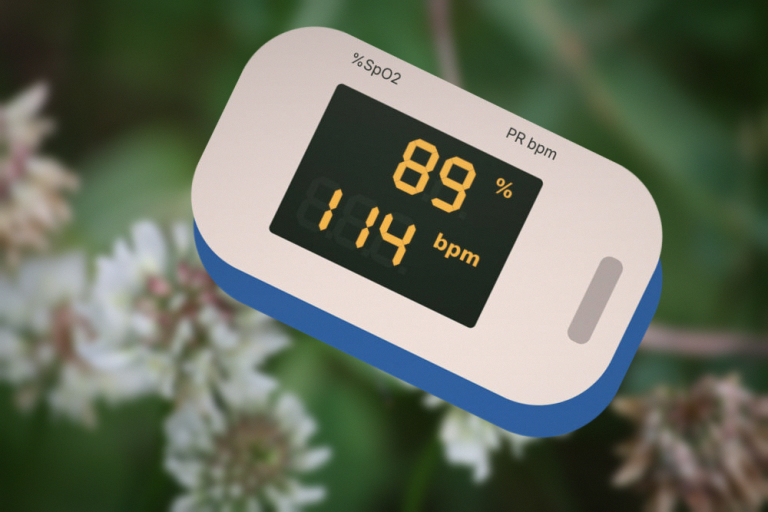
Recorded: value=114 unit=bpm
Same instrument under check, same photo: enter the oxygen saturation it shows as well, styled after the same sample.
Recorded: value=89 unit=%
